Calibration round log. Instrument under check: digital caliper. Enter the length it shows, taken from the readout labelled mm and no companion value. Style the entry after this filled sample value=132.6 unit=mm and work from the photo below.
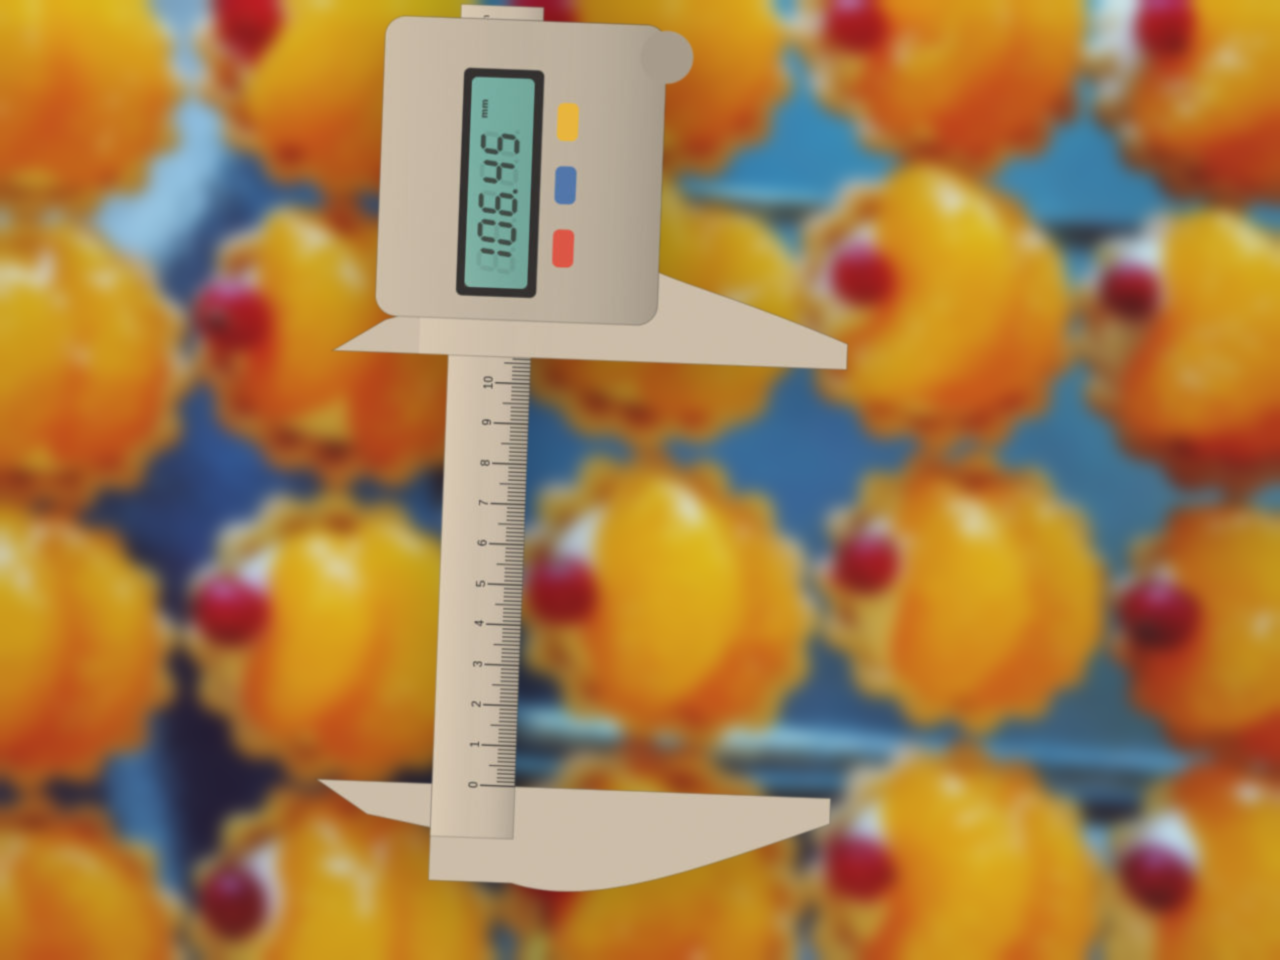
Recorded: value=106.45 unit=mm
